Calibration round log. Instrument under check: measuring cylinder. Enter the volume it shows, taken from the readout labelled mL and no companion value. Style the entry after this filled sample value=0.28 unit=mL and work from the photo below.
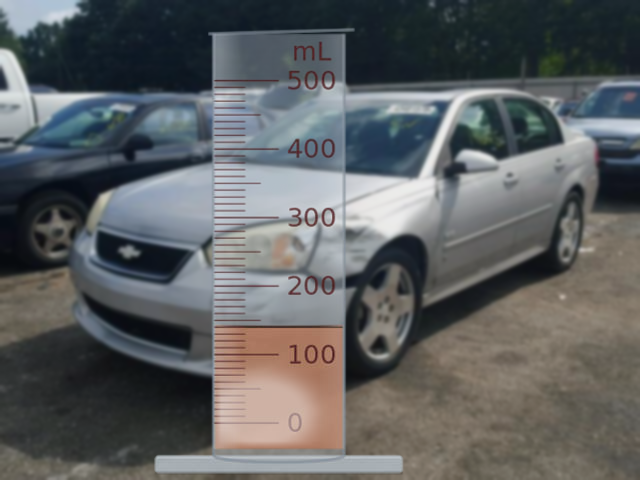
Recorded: value=140 unit=mL
